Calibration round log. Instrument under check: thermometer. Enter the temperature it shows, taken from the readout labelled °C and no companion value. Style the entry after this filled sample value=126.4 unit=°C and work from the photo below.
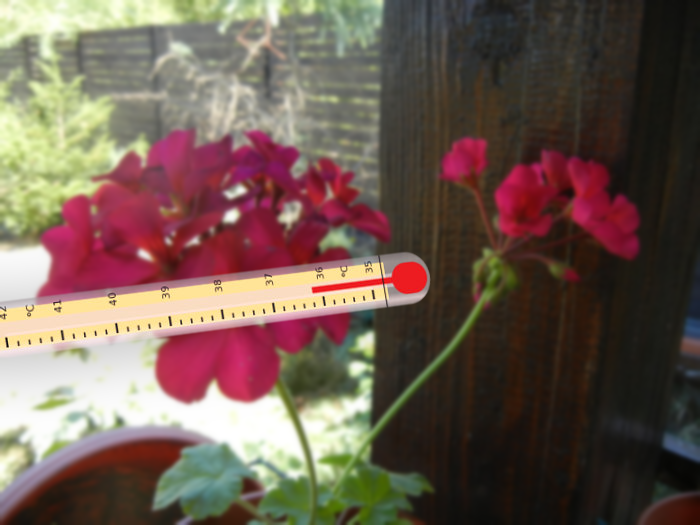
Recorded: value=36.2 unit=°C
